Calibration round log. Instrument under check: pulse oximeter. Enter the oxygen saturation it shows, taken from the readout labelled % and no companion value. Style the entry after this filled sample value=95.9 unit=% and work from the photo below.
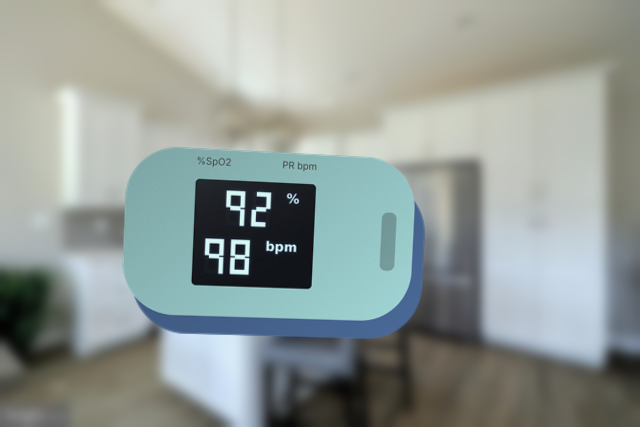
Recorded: value=92 unit=%
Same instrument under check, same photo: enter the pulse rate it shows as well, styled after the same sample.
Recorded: value=98 unit=bpm
